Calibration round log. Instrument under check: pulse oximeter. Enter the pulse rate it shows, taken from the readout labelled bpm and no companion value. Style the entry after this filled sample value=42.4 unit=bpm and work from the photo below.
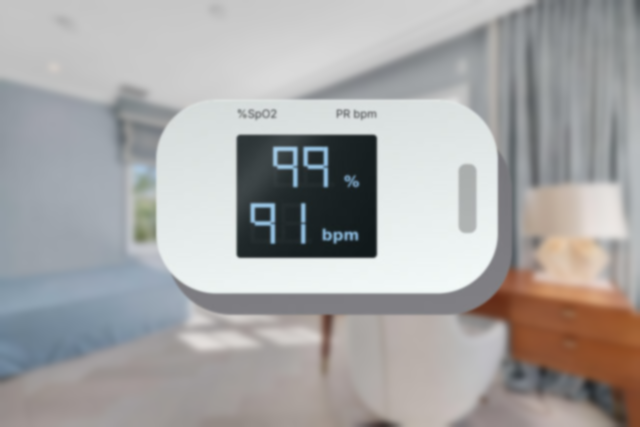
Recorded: value=91 unit=bpm
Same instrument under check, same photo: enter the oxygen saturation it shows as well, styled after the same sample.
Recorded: value=99 unit=%
